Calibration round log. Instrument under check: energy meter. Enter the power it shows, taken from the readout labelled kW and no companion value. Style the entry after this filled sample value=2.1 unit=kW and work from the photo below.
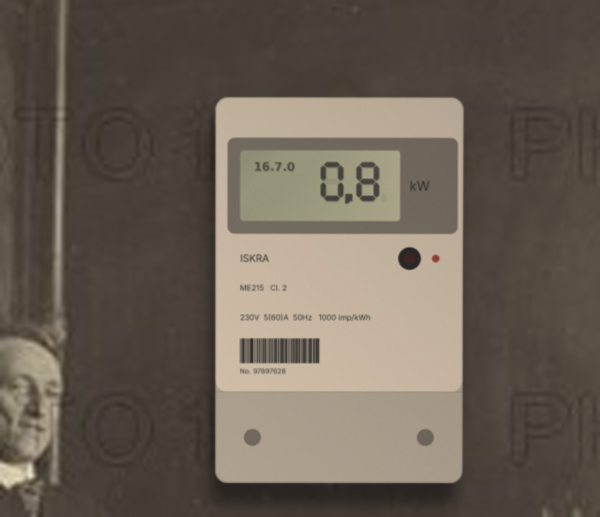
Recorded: value=0.8 unit=kW
